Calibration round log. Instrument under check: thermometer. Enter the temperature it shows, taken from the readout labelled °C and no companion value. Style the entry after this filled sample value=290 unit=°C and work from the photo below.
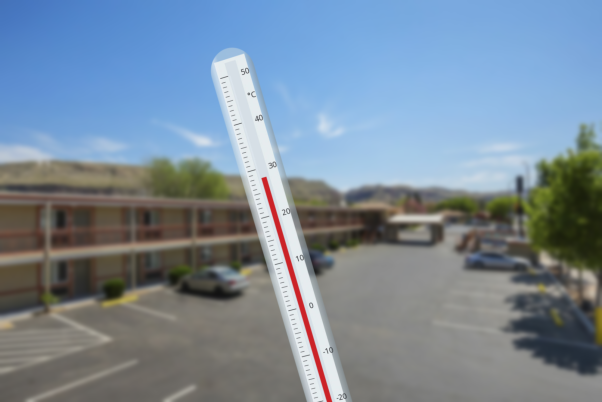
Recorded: value=28 unit=°C
